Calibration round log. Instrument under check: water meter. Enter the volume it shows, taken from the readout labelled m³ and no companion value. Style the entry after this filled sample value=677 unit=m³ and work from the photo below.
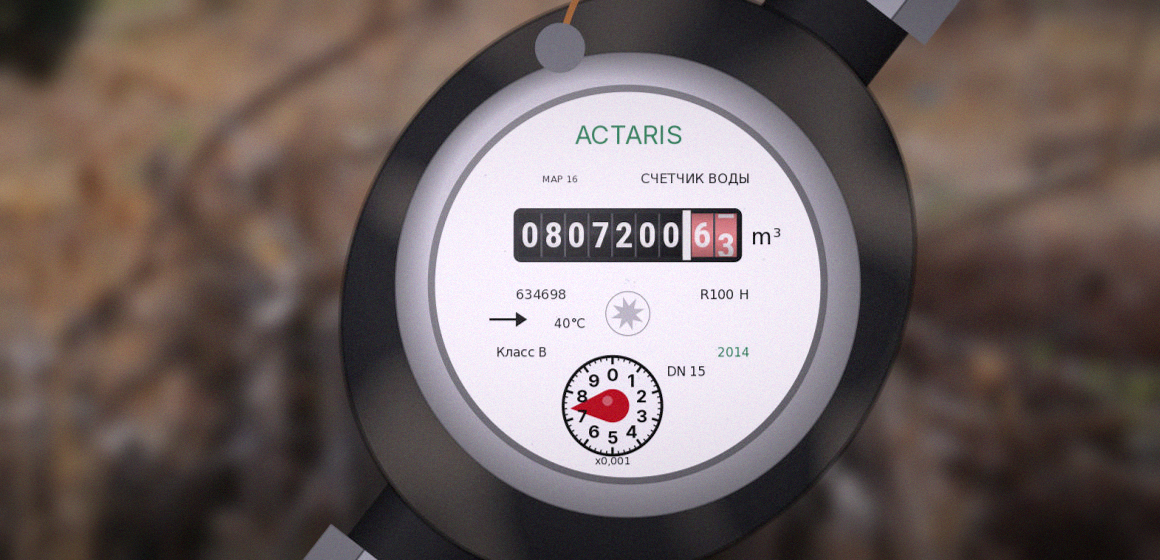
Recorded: value=807200.627 unit=m³
